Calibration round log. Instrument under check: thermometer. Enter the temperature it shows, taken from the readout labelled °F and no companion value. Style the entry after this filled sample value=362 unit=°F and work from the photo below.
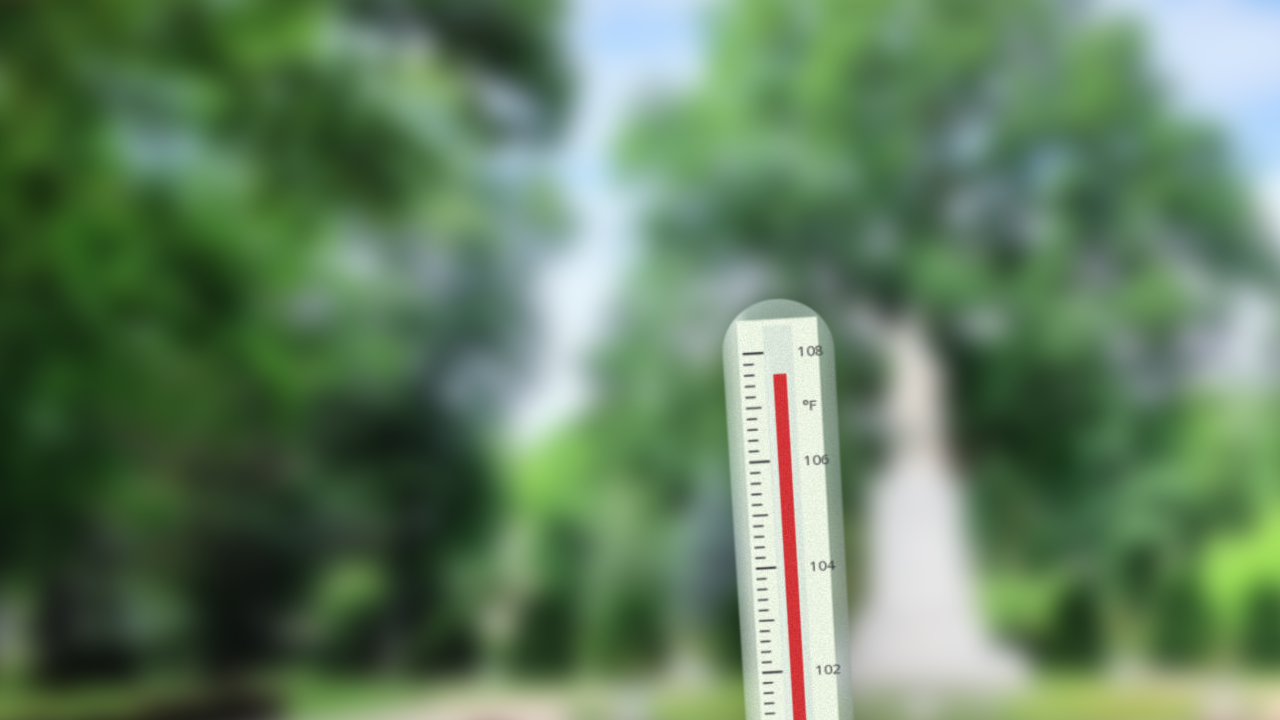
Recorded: value=107.6 unit=°F
